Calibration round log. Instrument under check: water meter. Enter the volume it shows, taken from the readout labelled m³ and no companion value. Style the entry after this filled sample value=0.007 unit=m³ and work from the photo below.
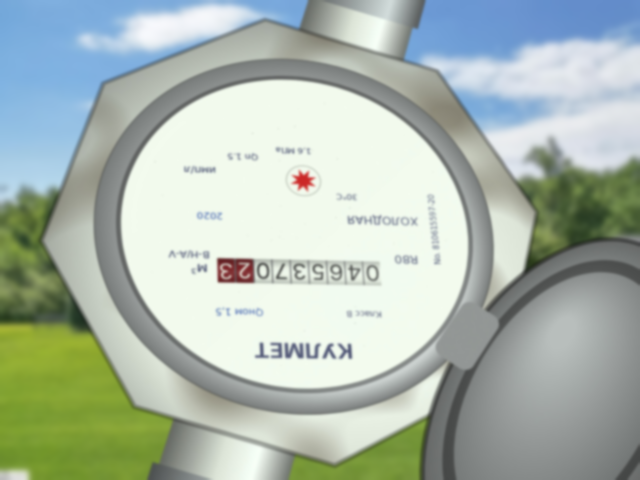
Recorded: value=465370.23 unit=m³
